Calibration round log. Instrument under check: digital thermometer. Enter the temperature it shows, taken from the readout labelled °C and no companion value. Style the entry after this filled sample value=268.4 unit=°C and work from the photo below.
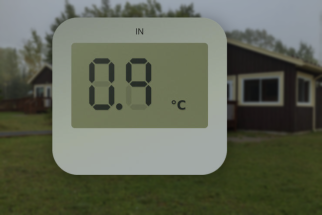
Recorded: value=0.9 unit=°C
